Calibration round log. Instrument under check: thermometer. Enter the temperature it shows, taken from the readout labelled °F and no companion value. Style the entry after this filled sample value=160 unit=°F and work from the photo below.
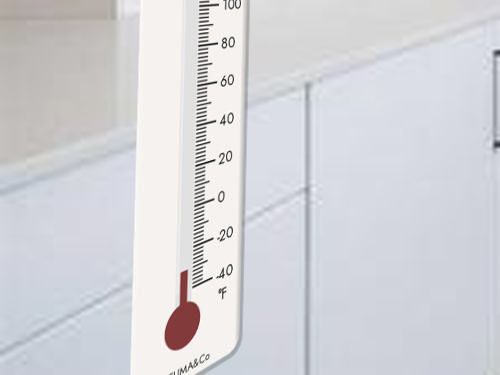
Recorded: value=-30 unit=°F
